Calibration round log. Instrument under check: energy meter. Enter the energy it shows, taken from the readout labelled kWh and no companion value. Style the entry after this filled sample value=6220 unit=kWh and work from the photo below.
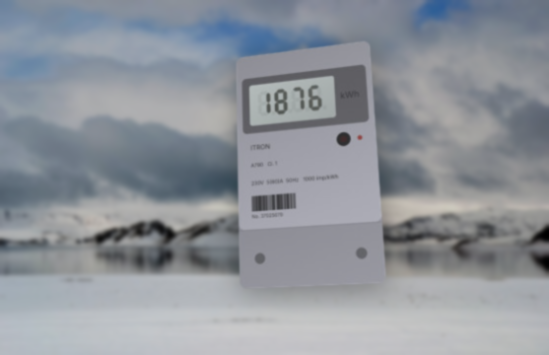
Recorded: value=1876 unit=kWh
